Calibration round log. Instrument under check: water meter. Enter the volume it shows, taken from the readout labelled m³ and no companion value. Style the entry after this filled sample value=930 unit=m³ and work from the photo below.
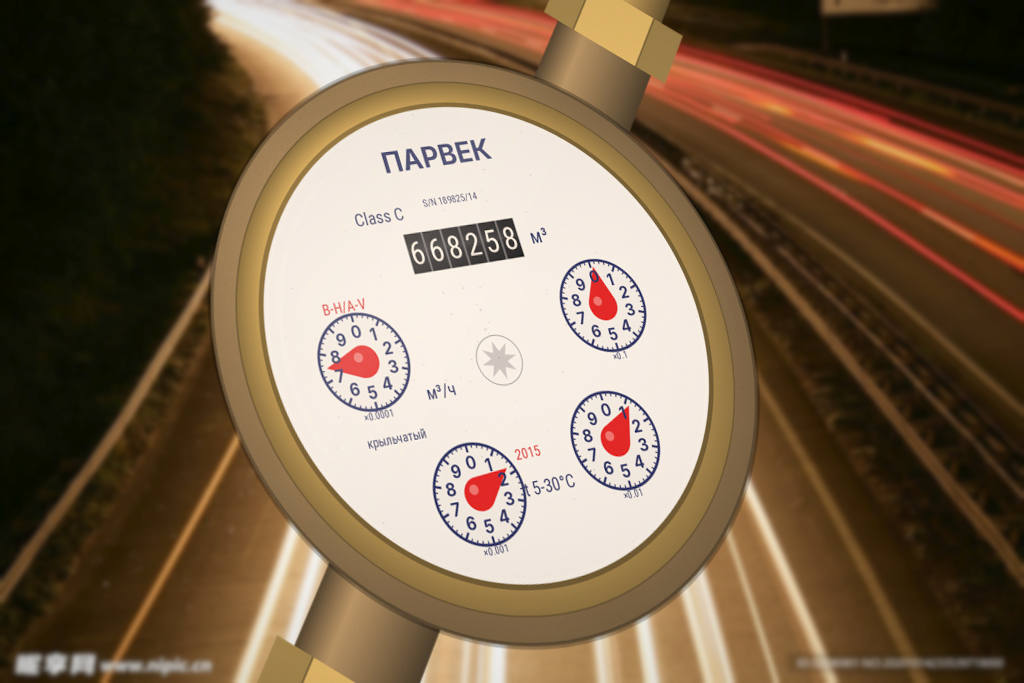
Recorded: value=668258.0117 unit=m³
